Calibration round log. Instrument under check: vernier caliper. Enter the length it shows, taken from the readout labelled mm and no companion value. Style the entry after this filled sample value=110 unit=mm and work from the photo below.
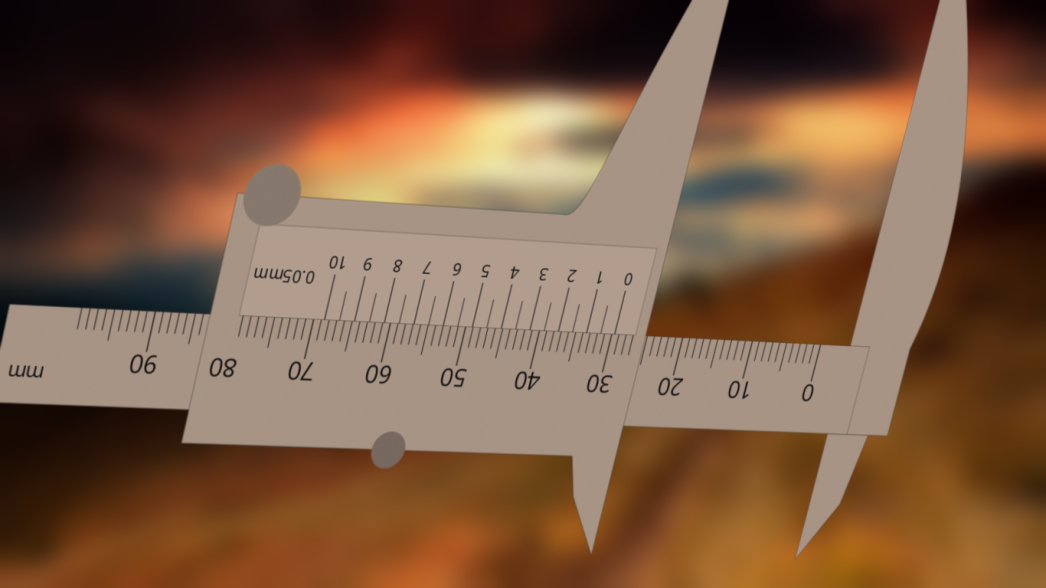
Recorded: value=29.6 unit=mm
